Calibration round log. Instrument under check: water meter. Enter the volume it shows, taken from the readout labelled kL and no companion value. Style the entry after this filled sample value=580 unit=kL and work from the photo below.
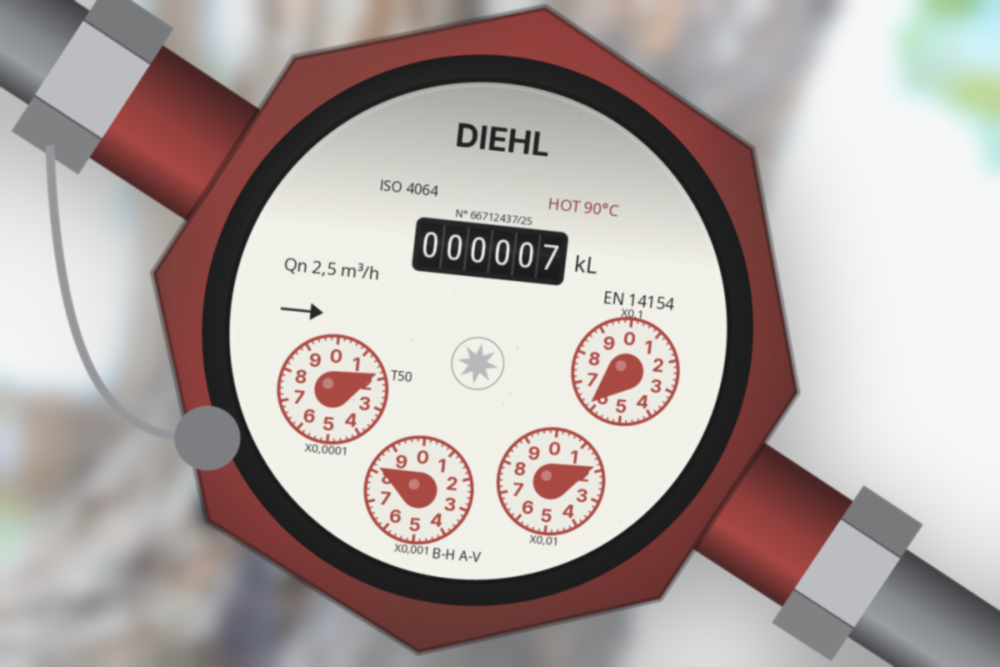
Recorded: value=7.6181 unit=kL
